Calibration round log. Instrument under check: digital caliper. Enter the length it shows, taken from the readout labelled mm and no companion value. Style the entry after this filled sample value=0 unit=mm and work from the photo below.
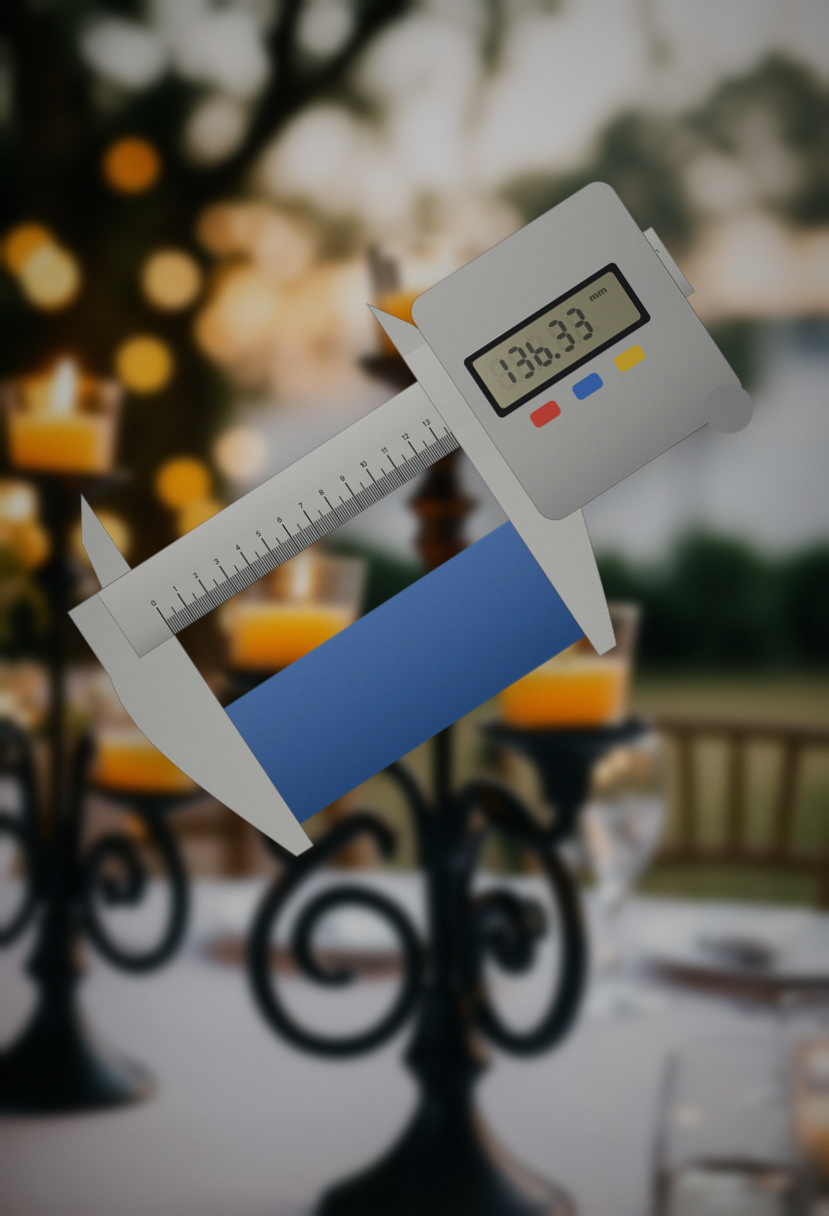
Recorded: value=136.33 unit=mm
